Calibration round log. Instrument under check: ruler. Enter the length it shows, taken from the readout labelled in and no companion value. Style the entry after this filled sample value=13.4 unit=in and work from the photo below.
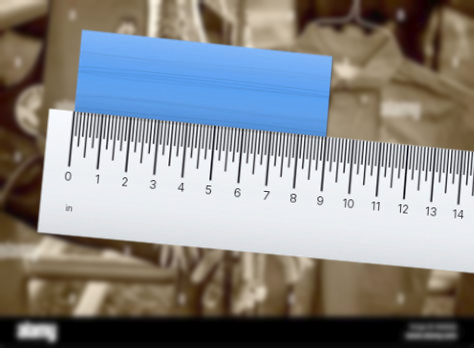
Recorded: value=9 unit=in
